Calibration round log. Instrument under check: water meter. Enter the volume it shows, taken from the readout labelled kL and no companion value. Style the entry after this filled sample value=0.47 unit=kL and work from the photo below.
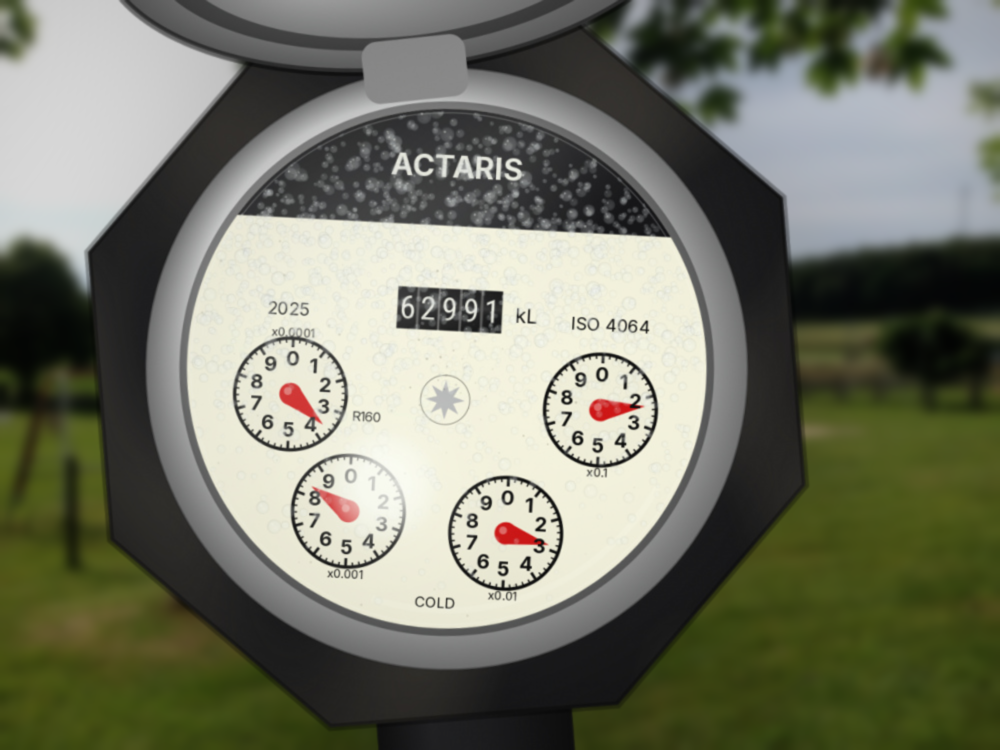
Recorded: value=62991.2283 unit=kL
